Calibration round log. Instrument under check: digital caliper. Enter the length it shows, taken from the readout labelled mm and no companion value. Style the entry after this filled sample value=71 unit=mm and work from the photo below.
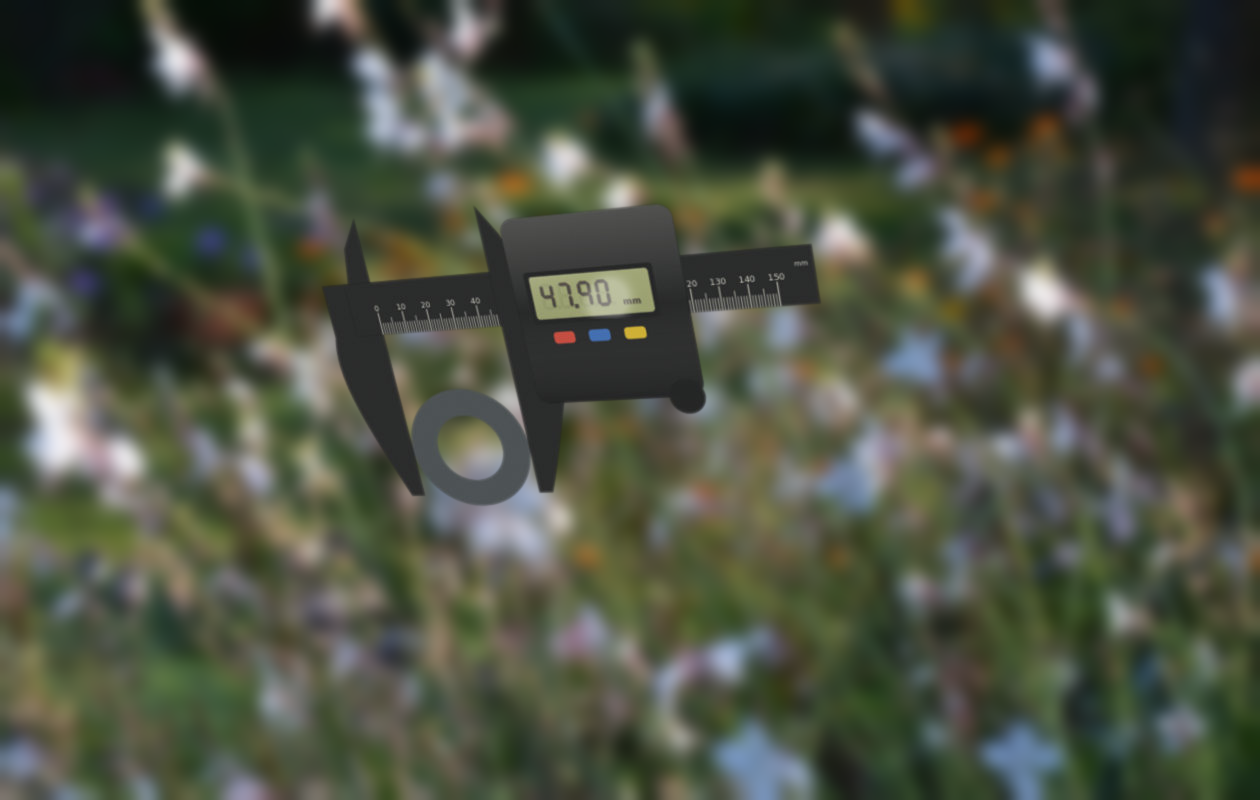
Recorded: value=47.90 unit=mm
